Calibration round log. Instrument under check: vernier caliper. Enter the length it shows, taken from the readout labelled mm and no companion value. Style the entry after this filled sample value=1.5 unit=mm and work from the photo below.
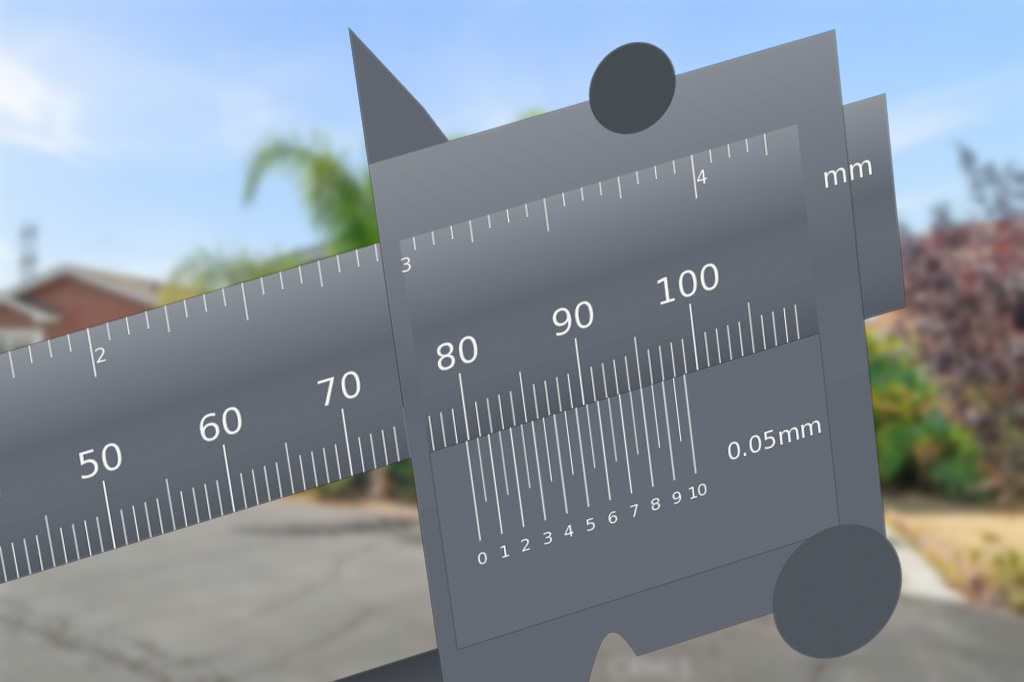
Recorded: value=79.8 unit=mm
